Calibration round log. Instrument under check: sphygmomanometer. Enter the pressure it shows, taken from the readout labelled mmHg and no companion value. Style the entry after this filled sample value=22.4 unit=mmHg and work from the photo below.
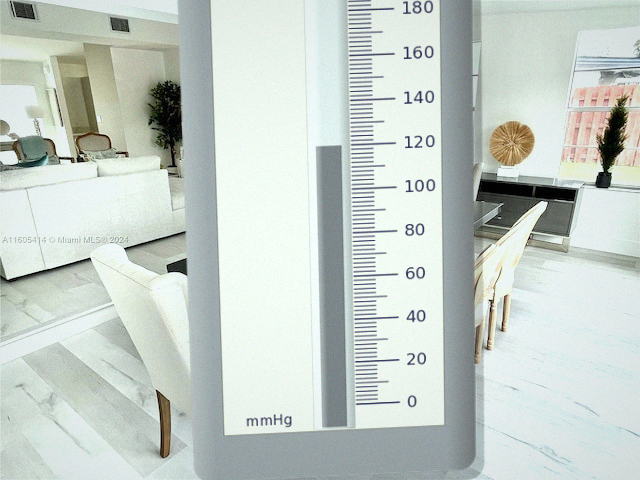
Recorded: value=120 unit=mmHg
